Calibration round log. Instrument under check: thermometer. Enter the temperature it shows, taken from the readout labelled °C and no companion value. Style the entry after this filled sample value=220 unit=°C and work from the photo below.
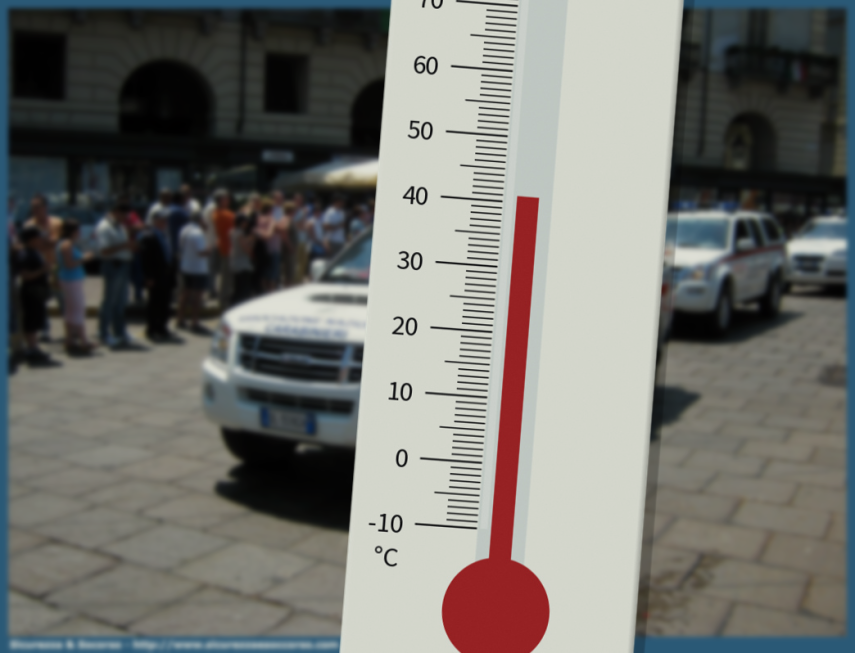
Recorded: value=41 unit=°C
